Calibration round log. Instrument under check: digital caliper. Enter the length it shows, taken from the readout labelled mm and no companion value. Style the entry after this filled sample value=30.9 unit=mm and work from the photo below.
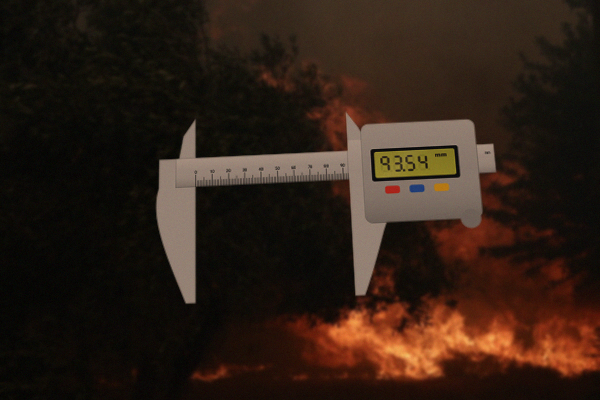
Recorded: value=93.54 unit=mm
